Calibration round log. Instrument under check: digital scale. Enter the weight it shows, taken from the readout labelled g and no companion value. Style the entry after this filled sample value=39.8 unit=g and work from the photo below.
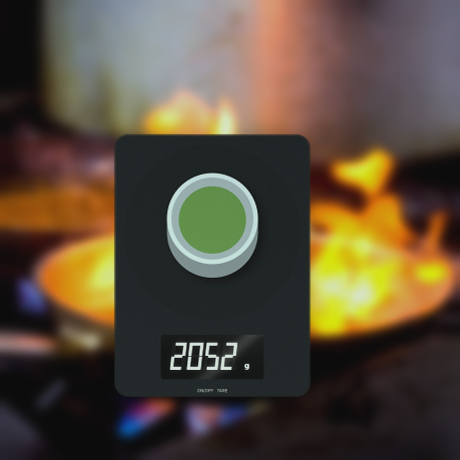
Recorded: value=2052 unit=g
